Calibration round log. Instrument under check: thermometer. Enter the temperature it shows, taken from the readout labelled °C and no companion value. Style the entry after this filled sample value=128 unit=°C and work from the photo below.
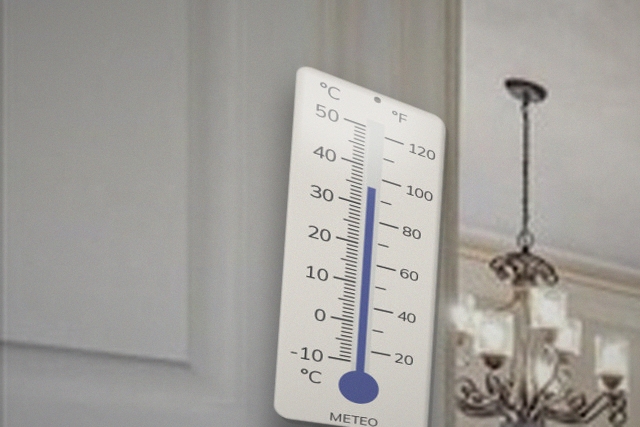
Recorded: value=35 unit=°C
